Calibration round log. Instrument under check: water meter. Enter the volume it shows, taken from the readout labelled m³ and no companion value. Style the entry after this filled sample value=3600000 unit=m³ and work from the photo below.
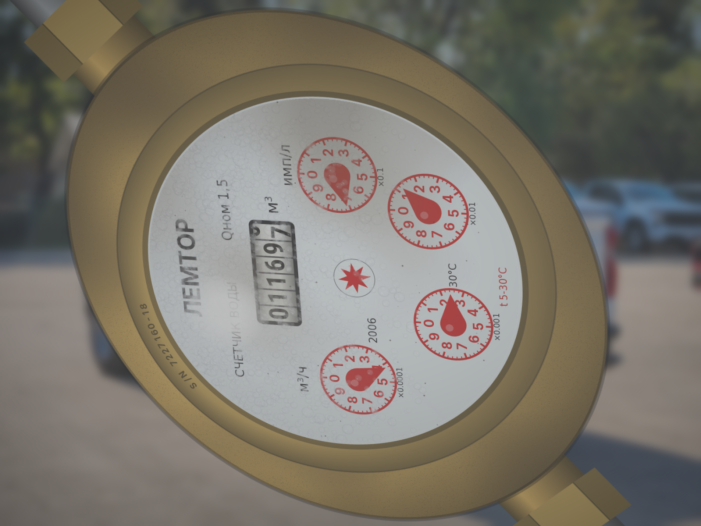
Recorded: value=11696.7124 unit=m³
